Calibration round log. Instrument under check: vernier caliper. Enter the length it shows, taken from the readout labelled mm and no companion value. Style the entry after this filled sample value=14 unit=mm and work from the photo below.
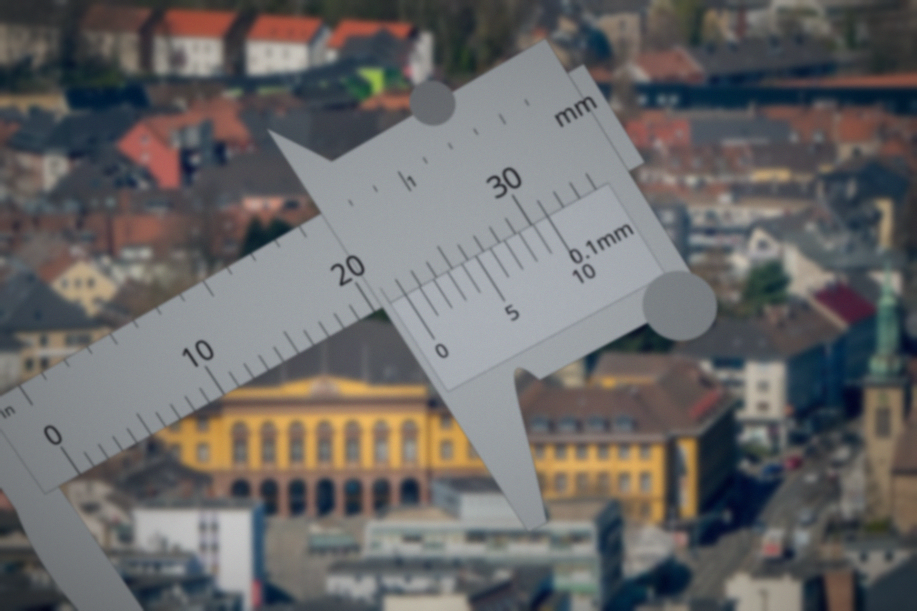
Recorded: value=22.0 unit=mm
